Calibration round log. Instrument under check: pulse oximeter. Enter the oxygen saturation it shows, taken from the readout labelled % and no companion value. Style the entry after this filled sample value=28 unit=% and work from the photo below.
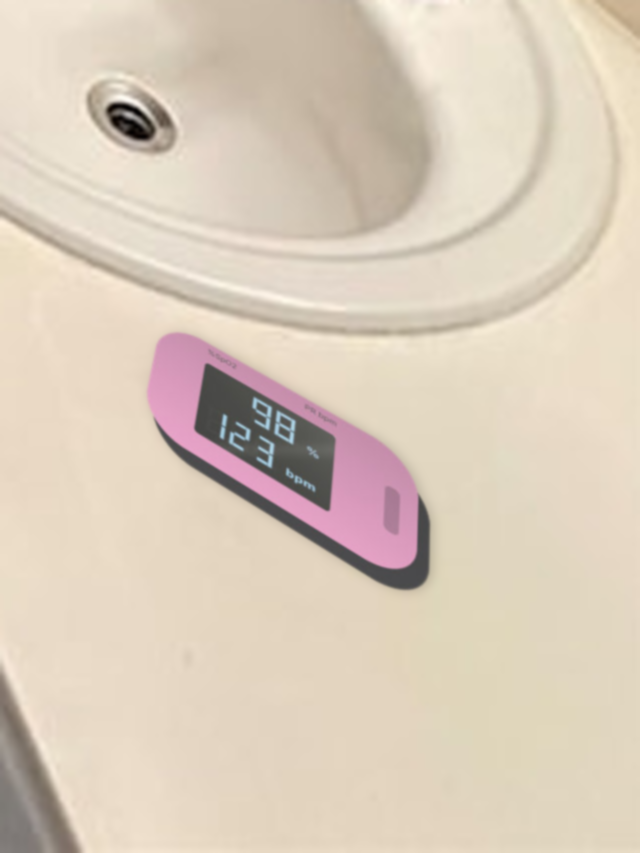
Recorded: value=98 unit=%
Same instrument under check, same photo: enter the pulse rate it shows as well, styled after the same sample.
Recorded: value=123 unit=bpm
